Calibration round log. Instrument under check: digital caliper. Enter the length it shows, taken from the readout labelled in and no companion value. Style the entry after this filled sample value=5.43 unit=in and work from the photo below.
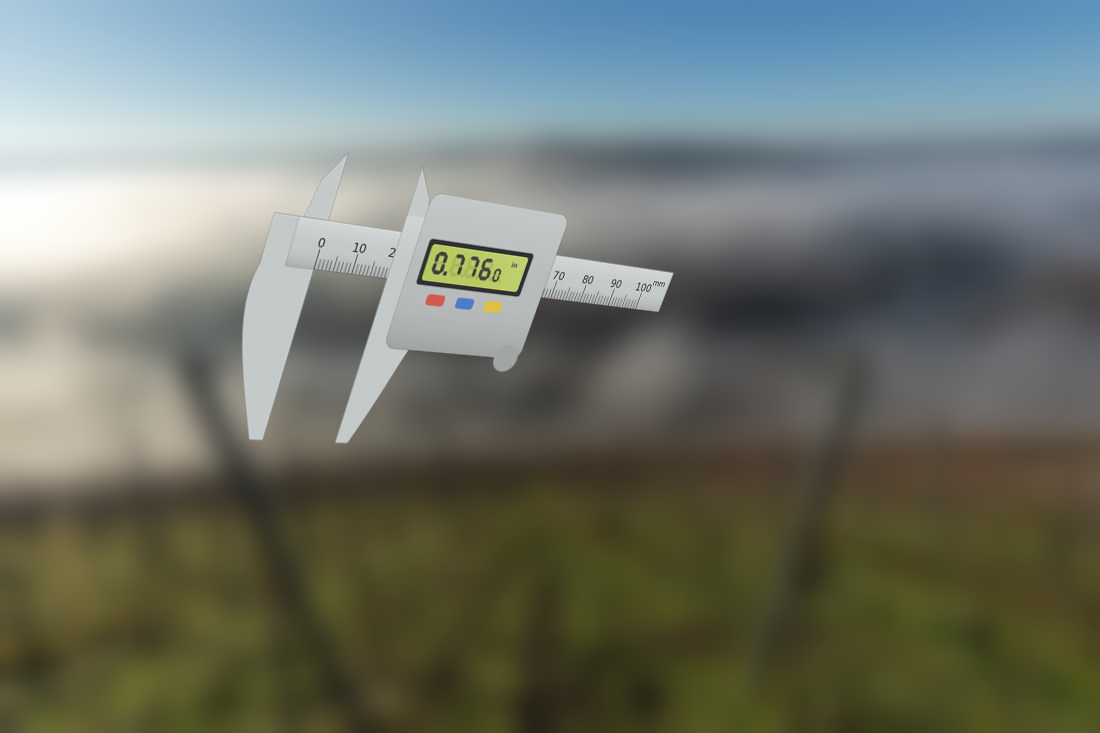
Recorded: value=0.7760 unit=in
